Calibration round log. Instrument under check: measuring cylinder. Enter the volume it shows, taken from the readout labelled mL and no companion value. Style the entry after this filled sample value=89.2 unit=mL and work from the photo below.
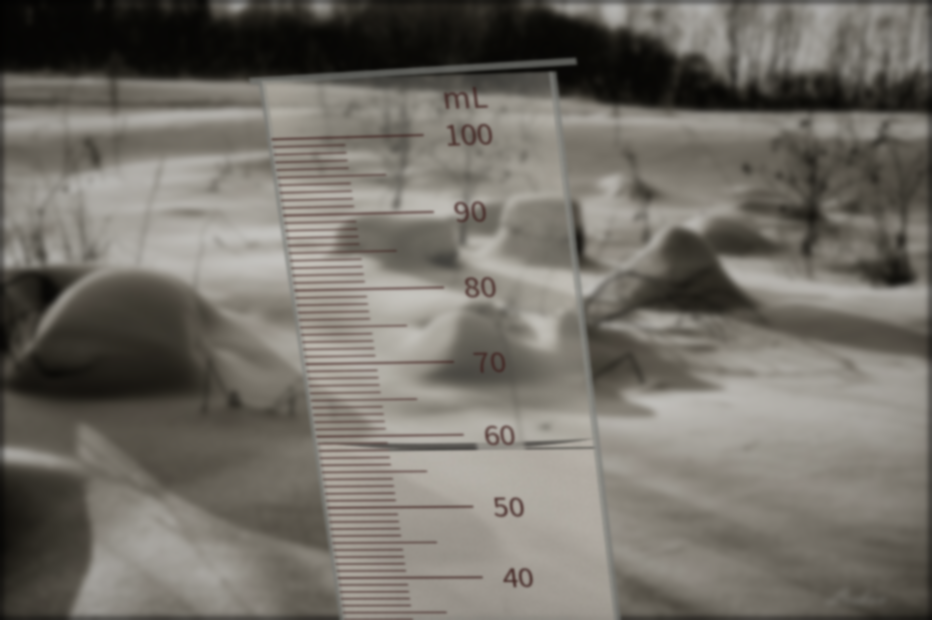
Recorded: value=58 unit=mL
